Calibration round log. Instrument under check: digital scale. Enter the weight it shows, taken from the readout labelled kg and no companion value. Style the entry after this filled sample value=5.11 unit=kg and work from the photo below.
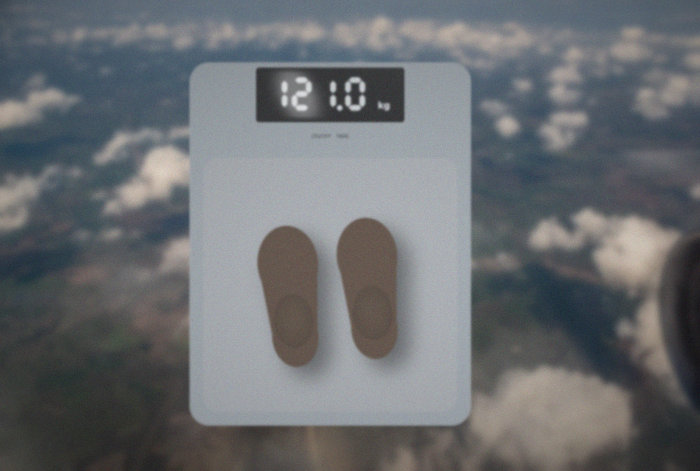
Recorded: value=121.0 unit=kg
